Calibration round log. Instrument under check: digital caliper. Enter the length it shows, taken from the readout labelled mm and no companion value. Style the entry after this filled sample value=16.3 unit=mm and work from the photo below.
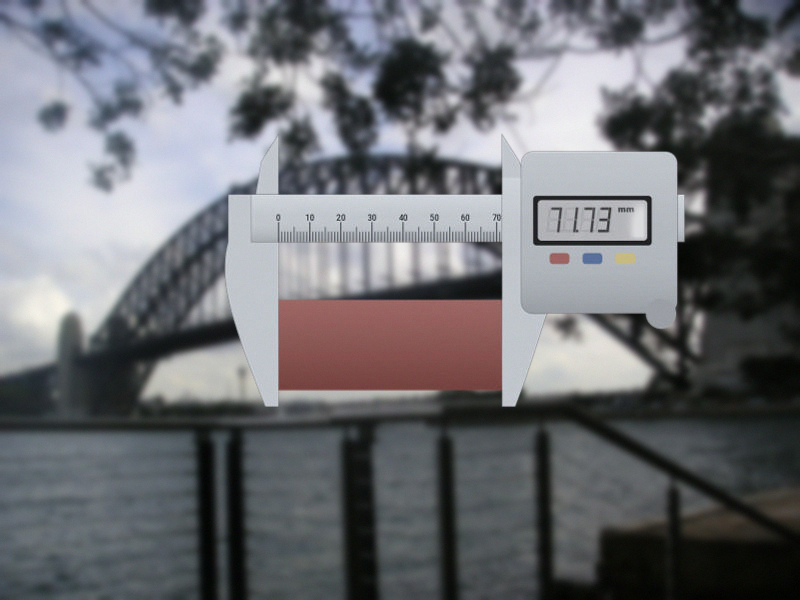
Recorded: value=71.73 unit=mm
